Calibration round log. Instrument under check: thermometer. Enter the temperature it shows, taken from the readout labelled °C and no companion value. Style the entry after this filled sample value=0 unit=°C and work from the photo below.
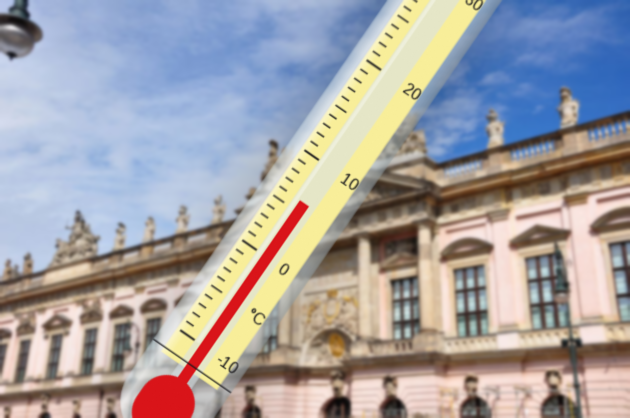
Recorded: value=6 unit=°C
